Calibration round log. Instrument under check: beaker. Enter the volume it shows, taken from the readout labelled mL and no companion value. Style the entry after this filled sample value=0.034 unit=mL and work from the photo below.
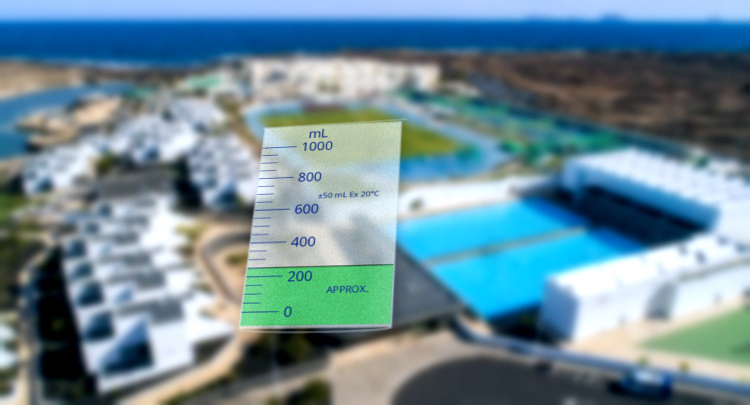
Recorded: value=250 unit=mL
